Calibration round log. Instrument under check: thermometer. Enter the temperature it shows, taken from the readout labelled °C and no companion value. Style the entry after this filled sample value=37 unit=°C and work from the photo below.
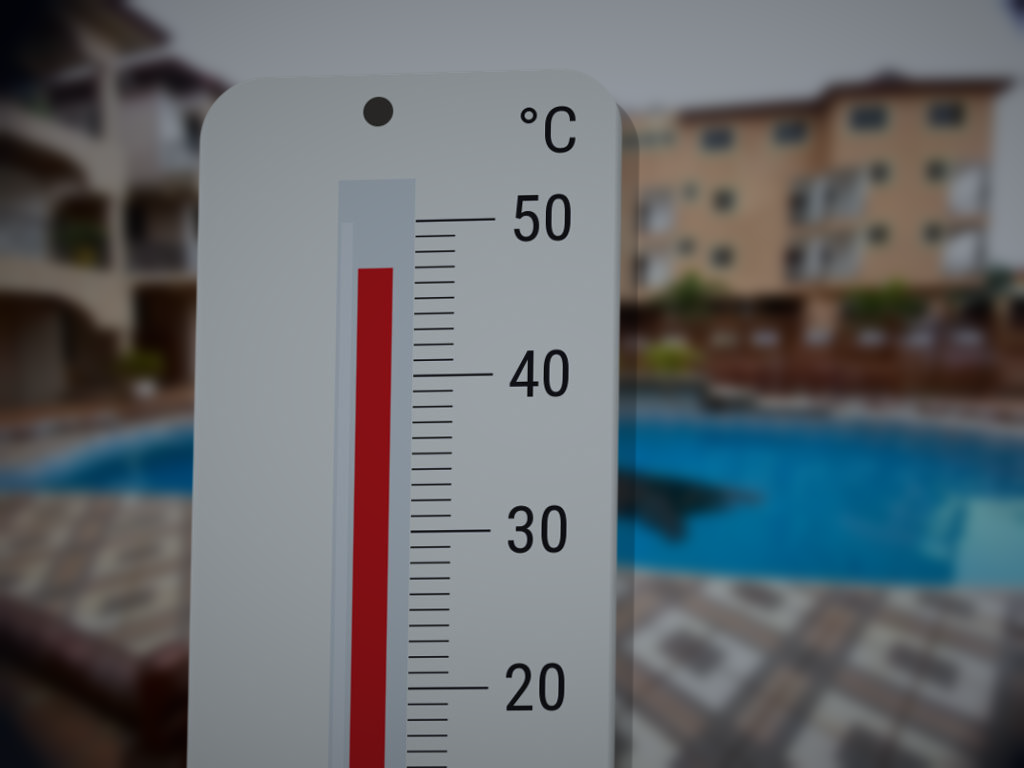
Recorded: value=47 unit=°C
